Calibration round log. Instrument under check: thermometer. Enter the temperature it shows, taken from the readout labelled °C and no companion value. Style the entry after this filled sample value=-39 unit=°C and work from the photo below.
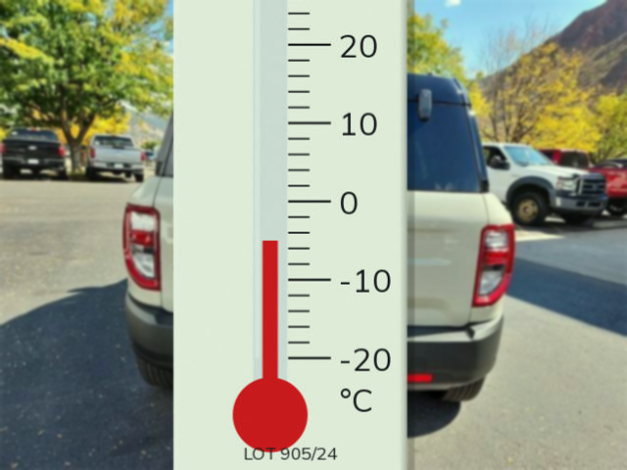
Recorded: value=-5 unit=°C
